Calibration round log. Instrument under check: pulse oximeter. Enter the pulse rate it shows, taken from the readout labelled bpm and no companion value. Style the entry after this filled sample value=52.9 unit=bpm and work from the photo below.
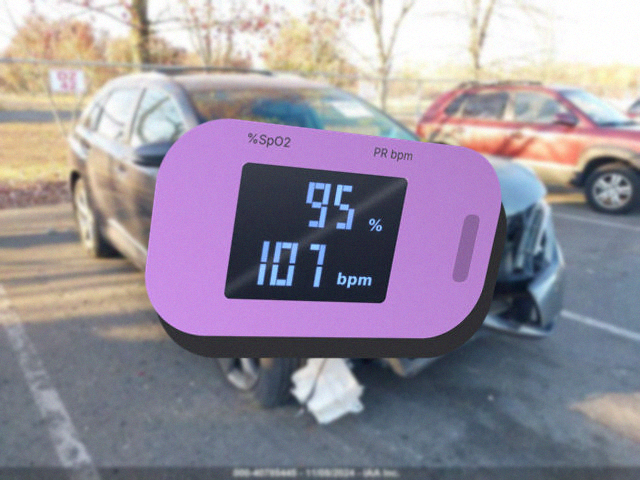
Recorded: value=107 unit=bpm
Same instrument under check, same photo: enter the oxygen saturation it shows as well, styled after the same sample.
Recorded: value=95 unit=%
